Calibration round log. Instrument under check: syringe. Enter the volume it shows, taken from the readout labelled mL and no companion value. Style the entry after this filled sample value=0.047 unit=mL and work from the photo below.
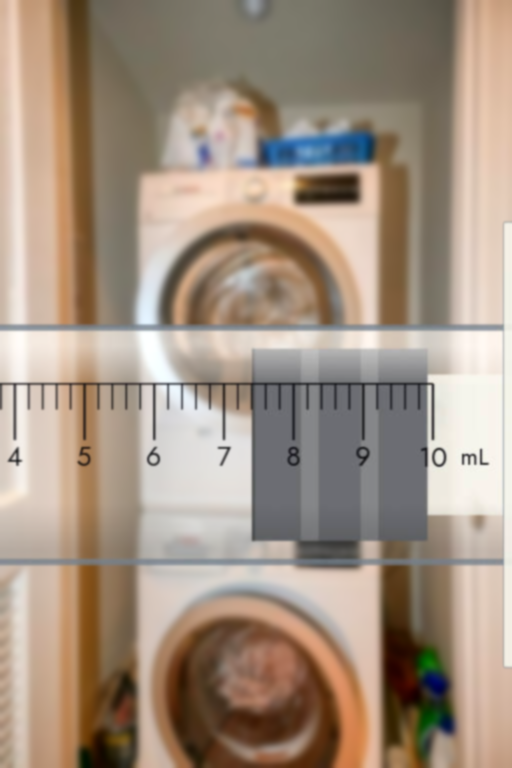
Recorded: value=7.4 unit=mL
